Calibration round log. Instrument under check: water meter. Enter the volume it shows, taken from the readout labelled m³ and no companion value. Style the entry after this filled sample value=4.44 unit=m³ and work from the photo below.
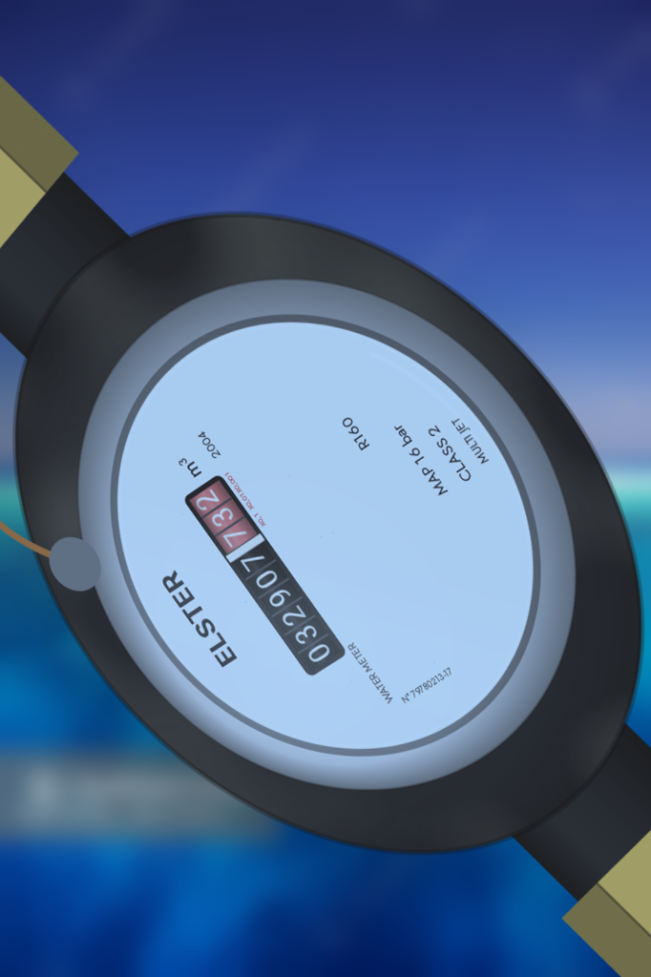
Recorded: value=32907.732 unit=m³
